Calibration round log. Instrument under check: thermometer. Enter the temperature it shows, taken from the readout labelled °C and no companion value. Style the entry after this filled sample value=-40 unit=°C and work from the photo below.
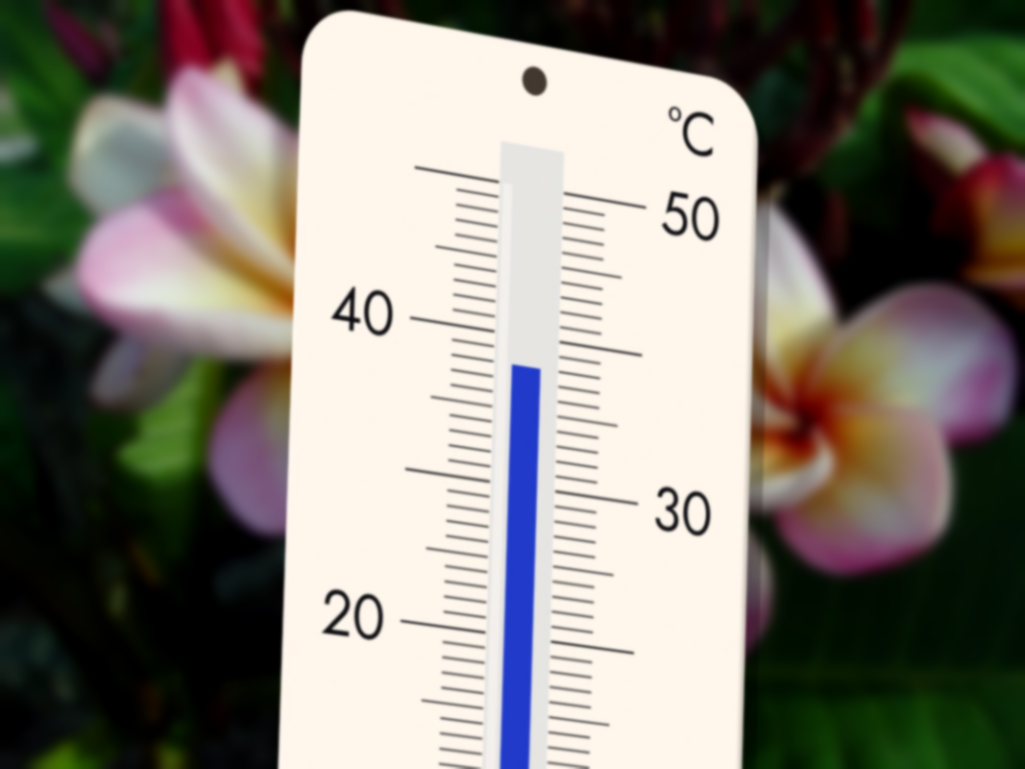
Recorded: value=38 unit=°C
